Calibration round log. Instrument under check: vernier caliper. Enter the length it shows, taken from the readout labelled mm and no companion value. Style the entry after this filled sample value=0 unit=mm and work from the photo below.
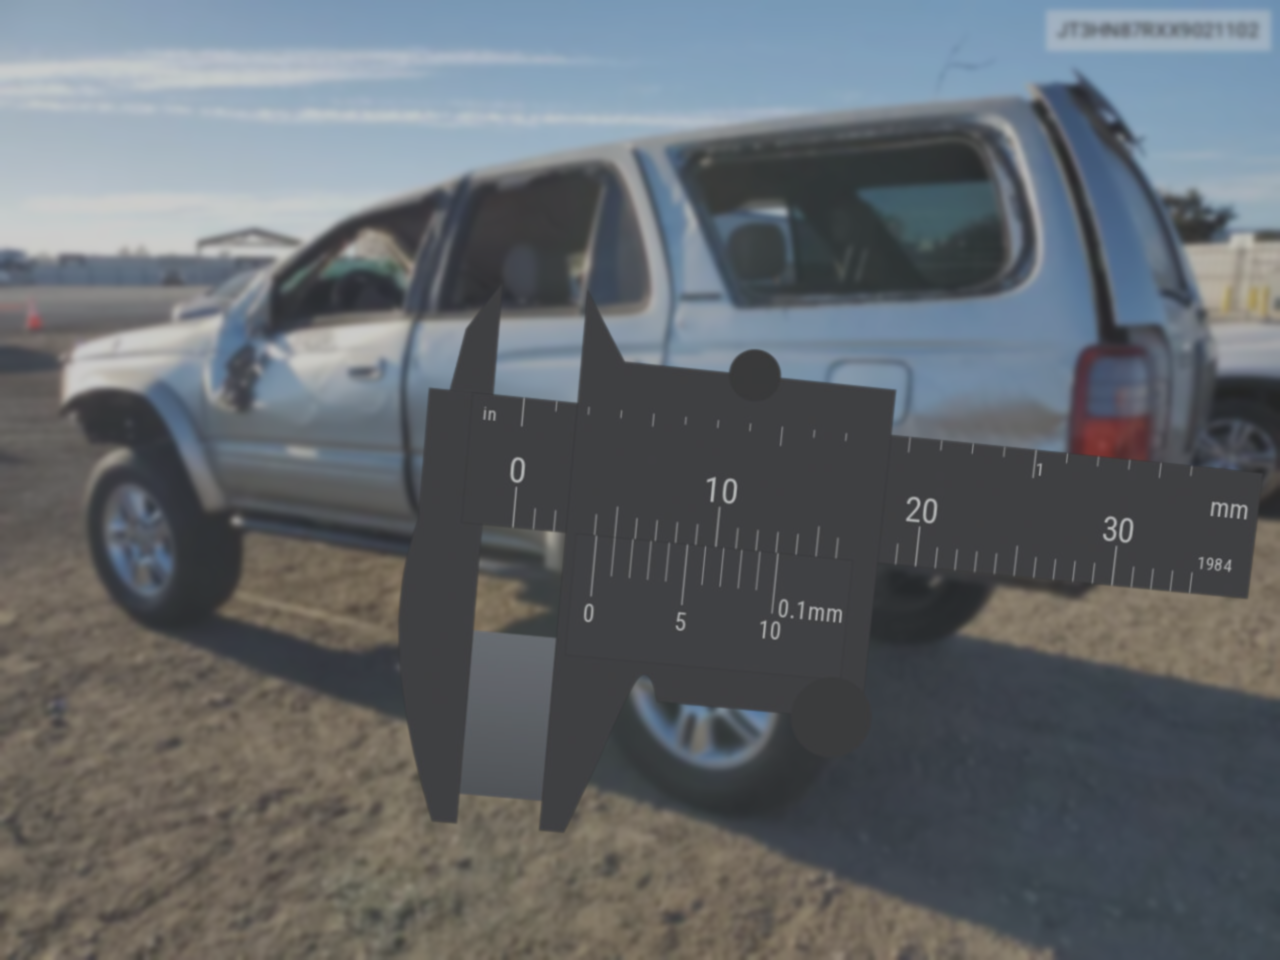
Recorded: value=4.1 unit=mm
